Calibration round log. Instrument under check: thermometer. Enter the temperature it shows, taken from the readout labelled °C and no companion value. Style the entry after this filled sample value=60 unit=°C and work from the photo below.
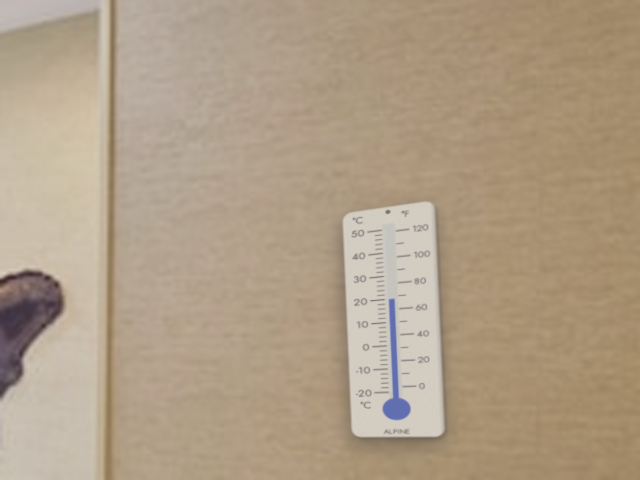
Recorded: value=20 unit=°C
